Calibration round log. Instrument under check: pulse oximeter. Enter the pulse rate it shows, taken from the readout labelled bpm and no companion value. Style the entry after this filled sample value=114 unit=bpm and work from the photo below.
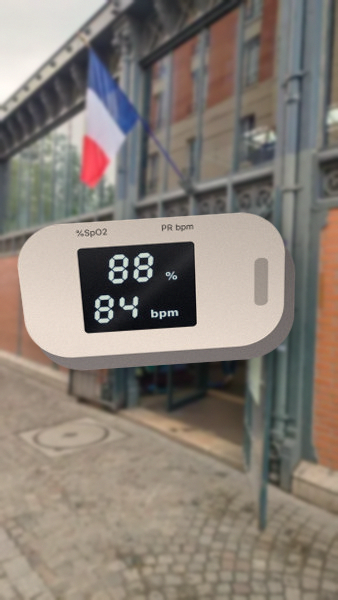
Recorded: value=84 unit=bpm
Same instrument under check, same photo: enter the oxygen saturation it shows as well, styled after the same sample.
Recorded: value=88 unit=%
